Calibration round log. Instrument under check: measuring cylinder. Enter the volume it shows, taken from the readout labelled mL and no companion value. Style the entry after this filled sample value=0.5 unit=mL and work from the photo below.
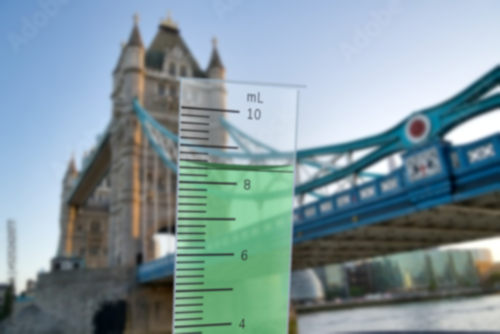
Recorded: value=8.4 unit=mL
